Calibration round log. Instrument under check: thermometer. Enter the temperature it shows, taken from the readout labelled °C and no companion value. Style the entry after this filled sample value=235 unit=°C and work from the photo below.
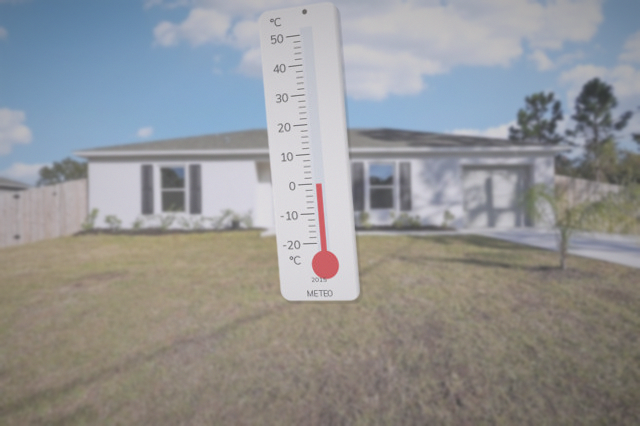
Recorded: value=0 unit=°C
